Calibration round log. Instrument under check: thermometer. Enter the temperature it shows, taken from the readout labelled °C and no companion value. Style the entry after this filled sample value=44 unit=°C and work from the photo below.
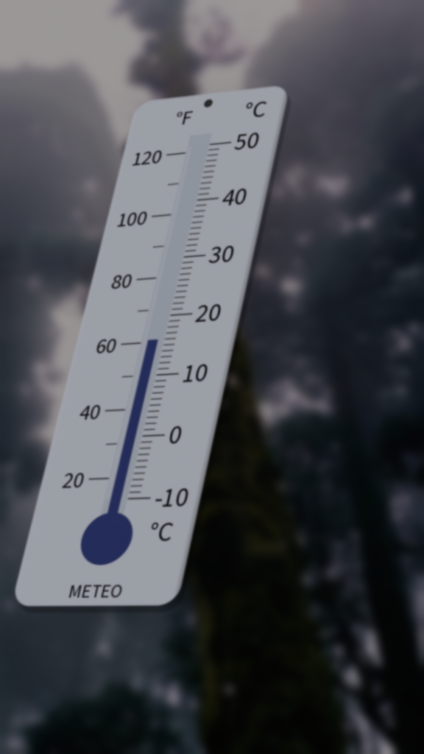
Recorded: value=16 unit=°C
